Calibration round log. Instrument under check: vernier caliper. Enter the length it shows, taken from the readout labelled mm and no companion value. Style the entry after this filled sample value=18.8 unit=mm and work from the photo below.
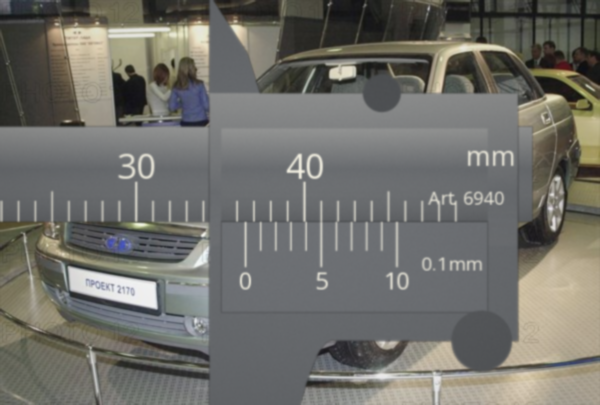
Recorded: value=36.5 unit=mm
